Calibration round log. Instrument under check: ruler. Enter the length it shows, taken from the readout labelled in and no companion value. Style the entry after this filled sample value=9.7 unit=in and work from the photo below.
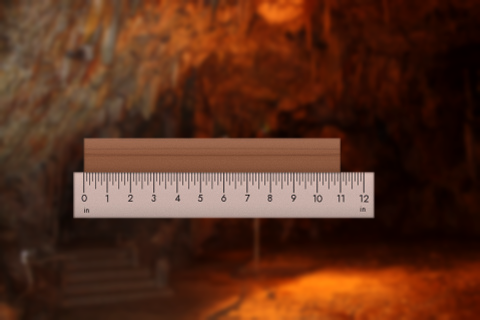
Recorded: value=11 unit=in
